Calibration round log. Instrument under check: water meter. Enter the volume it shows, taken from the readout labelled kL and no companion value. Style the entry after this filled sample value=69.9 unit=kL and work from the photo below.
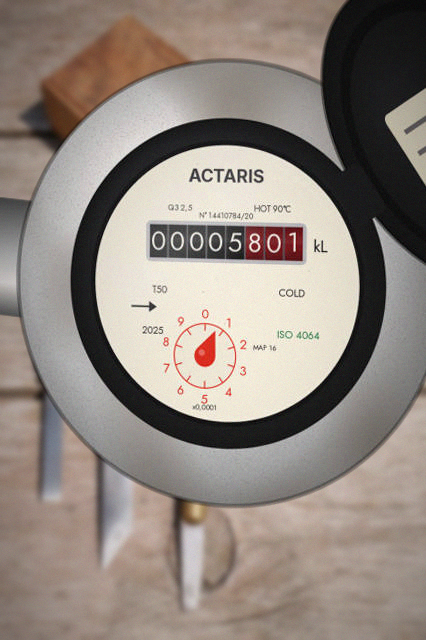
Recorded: value=5.8010 unit=kL
